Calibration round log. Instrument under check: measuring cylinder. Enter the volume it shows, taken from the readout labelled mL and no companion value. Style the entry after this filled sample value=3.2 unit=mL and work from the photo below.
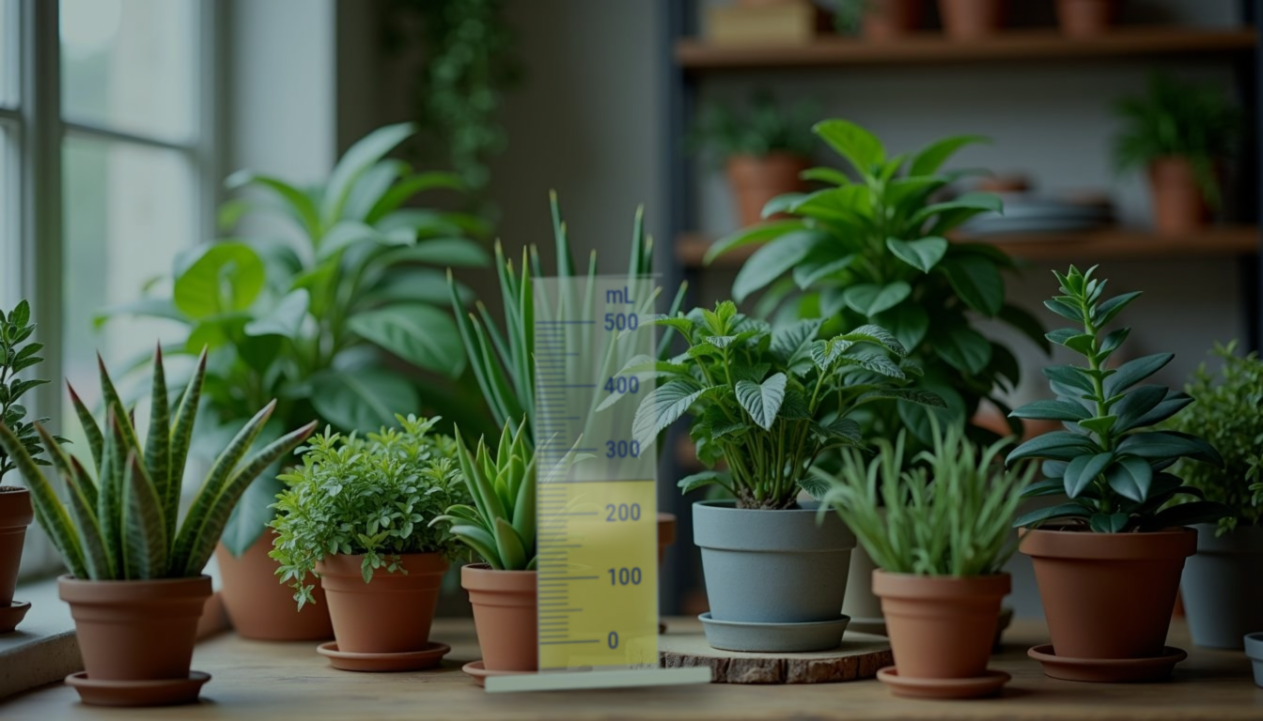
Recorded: value=250 unit=mL
